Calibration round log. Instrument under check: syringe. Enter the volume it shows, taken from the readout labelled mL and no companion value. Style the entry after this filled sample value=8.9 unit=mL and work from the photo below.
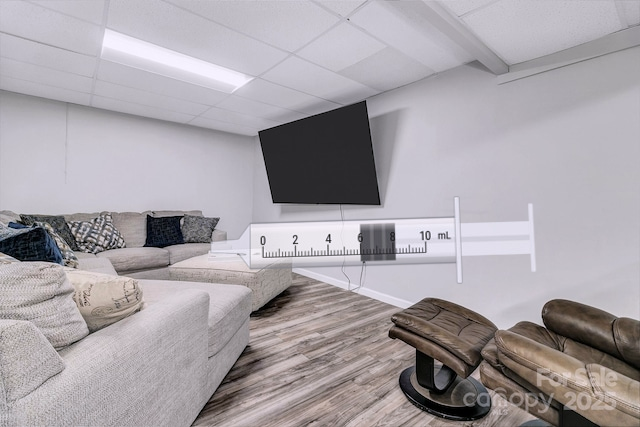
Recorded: value=6 unit=mL
